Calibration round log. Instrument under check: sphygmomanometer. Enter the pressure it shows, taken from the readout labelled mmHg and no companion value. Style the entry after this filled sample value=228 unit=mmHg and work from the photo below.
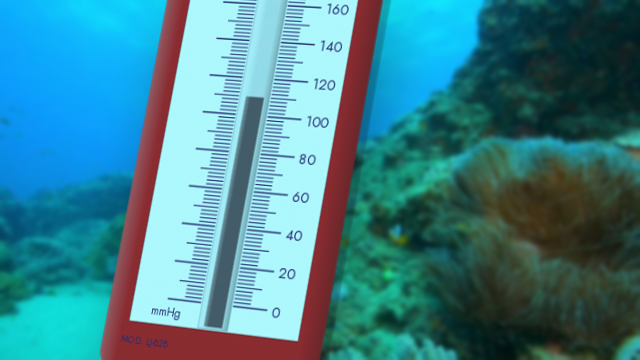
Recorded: value=110 unit=mmHg
